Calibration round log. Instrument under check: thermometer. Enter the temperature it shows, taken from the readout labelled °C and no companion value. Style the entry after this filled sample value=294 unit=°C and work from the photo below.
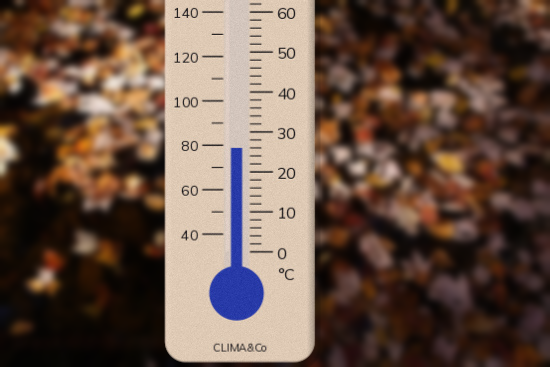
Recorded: value=26 unit=°C
